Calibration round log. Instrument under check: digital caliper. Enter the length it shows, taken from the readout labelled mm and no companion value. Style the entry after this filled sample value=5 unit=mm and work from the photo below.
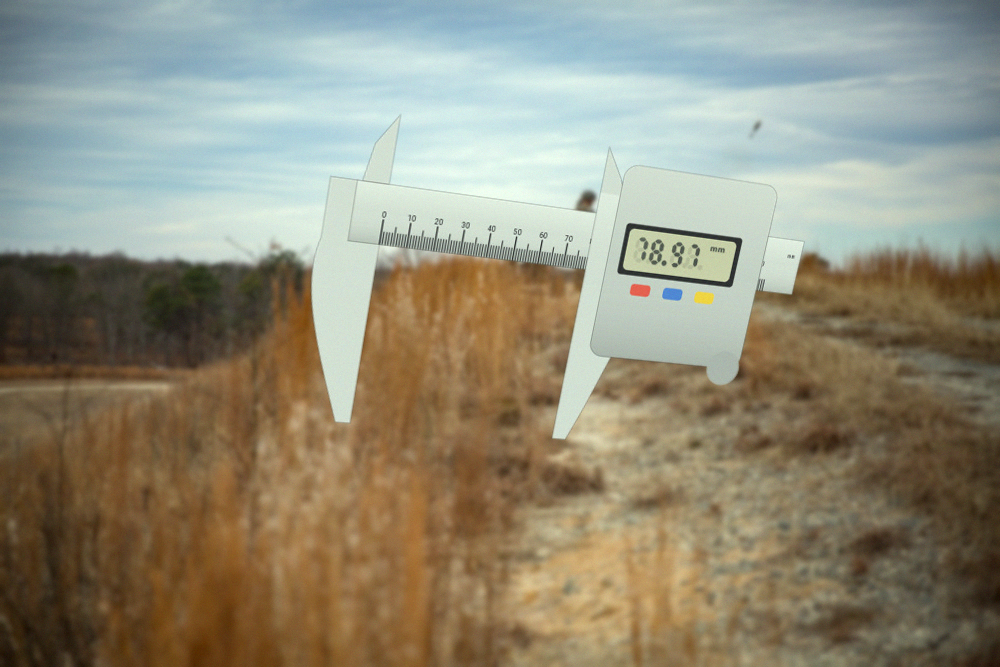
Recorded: value=78.97 unit=mm
